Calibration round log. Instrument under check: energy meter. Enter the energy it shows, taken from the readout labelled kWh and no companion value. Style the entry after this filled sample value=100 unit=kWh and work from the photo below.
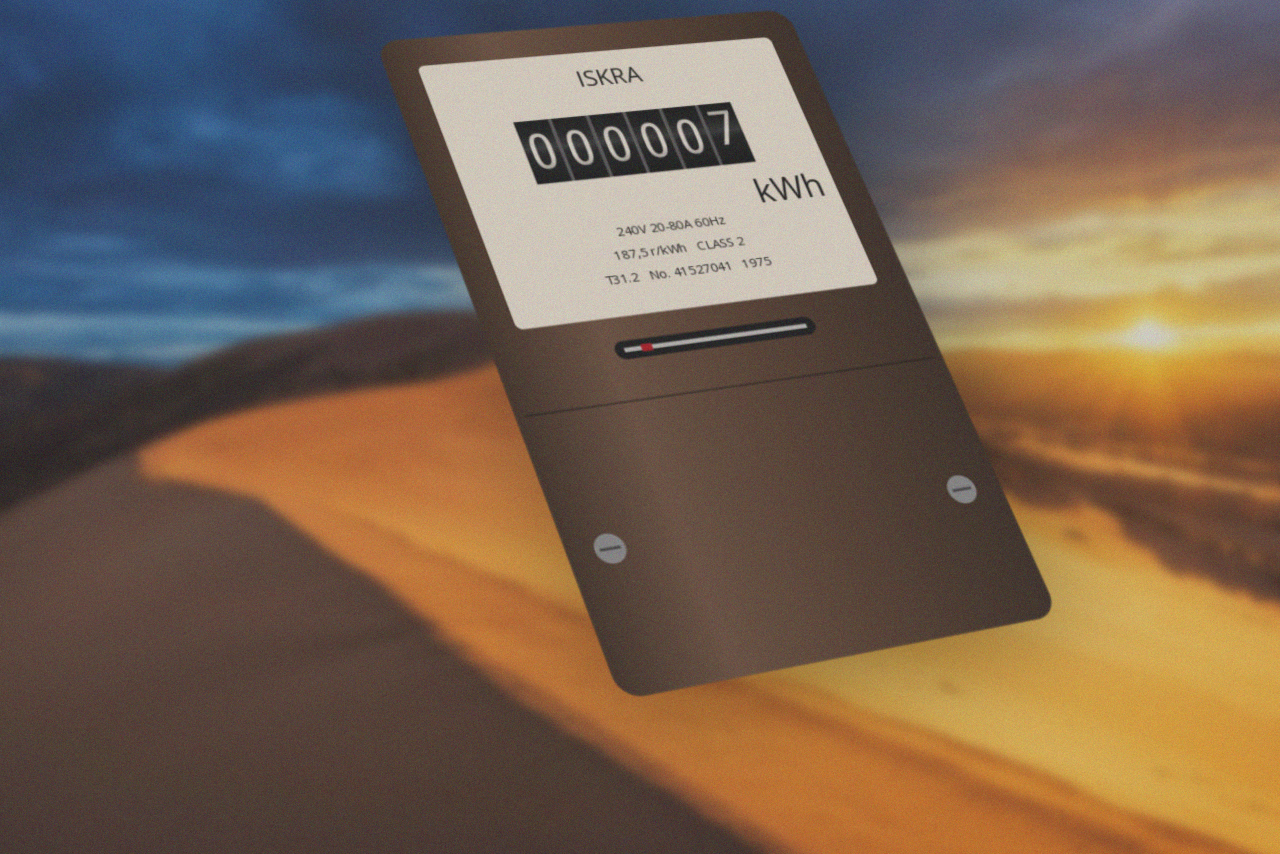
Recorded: value=7 unit=kWh
